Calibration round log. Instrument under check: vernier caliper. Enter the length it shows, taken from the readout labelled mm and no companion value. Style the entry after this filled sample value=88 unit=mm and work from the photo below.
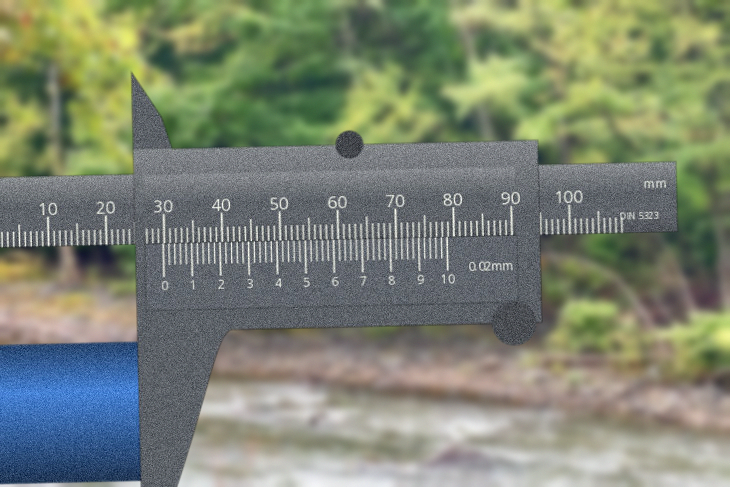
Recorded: value=29.8 unit=mm
